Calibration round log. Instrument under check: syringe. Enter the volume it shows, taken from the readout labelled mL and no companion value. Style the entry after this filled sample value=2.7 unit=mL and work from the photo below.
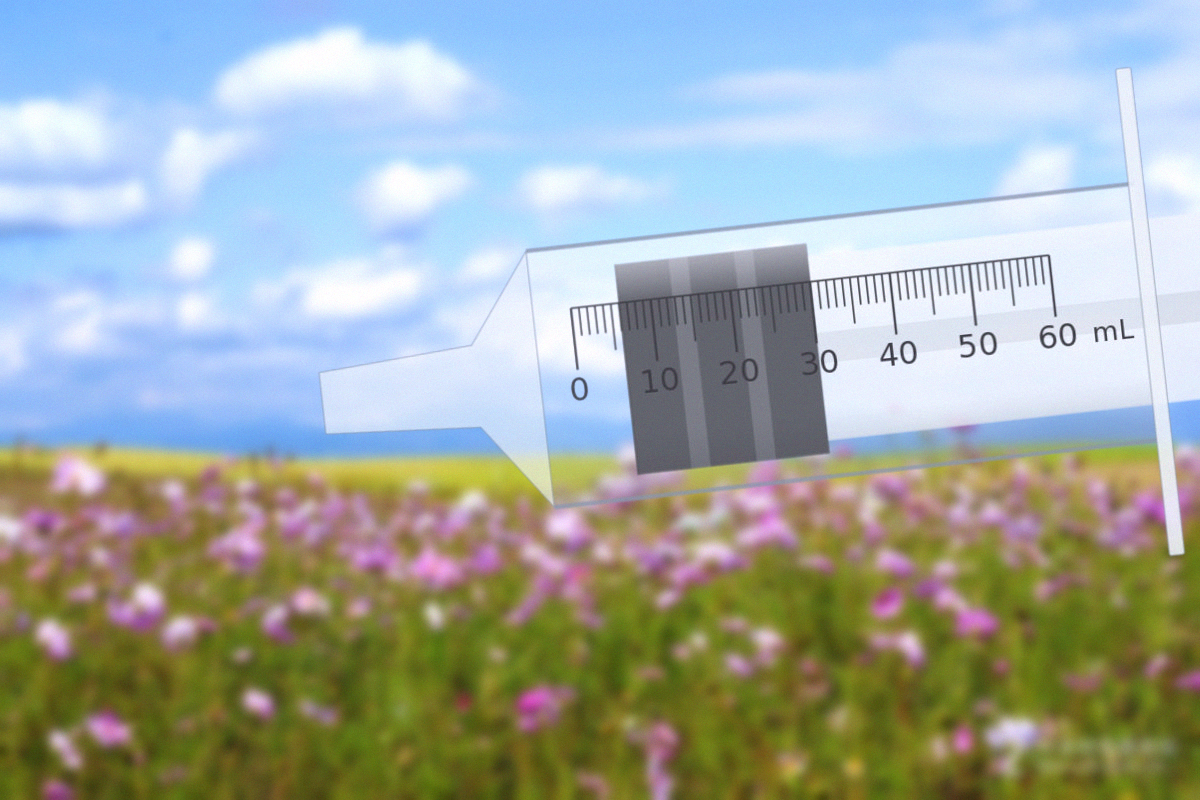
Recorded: value=6 unit=mL
